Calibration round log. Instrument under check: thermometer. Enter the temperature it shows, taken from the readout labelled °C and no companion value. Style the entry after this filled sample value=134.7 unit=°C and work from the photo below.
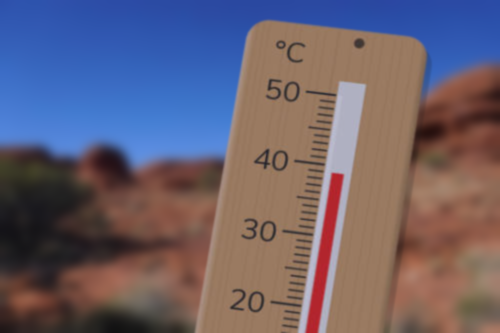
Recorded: value=39 unit=°C
